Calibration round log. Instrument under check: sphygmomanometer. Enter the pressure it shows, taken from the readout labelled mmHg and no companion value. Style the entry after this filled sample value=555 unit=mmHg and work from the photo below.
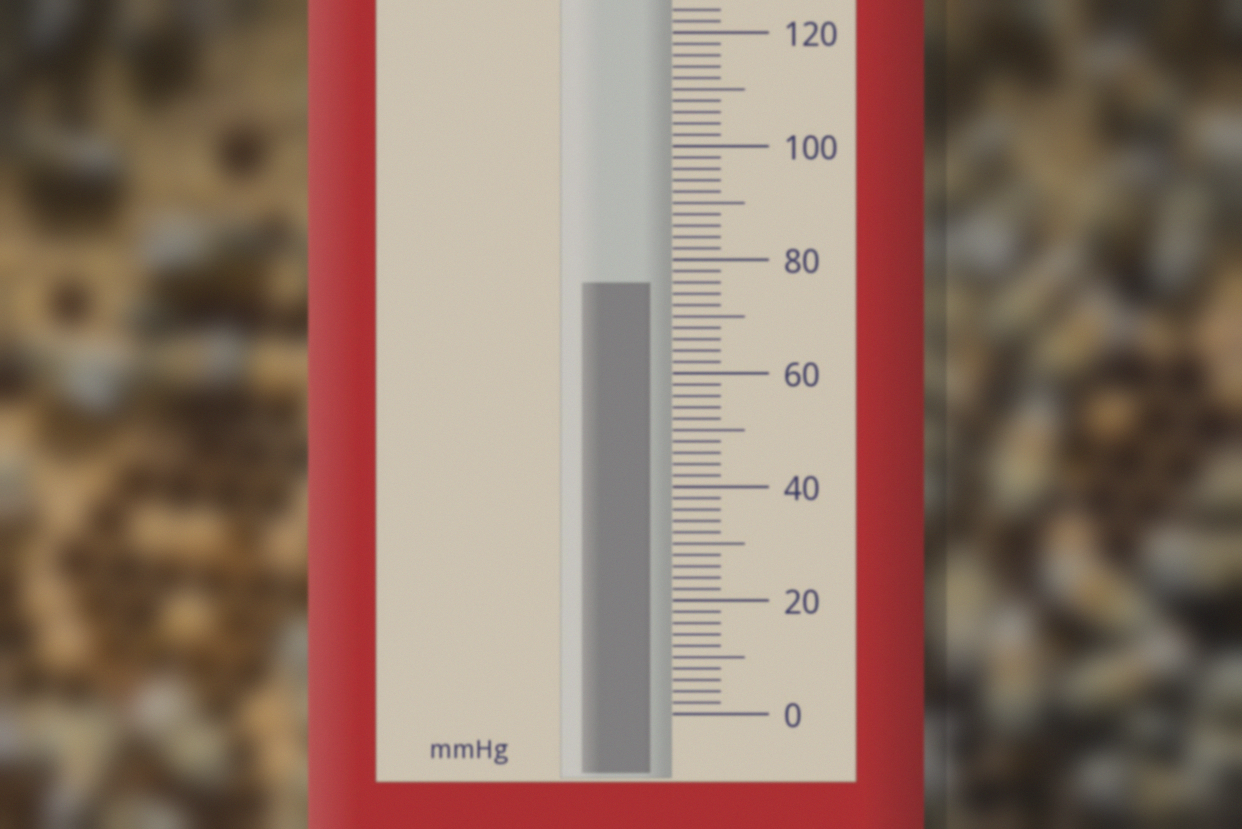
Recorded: value=76 unit=mmHg
